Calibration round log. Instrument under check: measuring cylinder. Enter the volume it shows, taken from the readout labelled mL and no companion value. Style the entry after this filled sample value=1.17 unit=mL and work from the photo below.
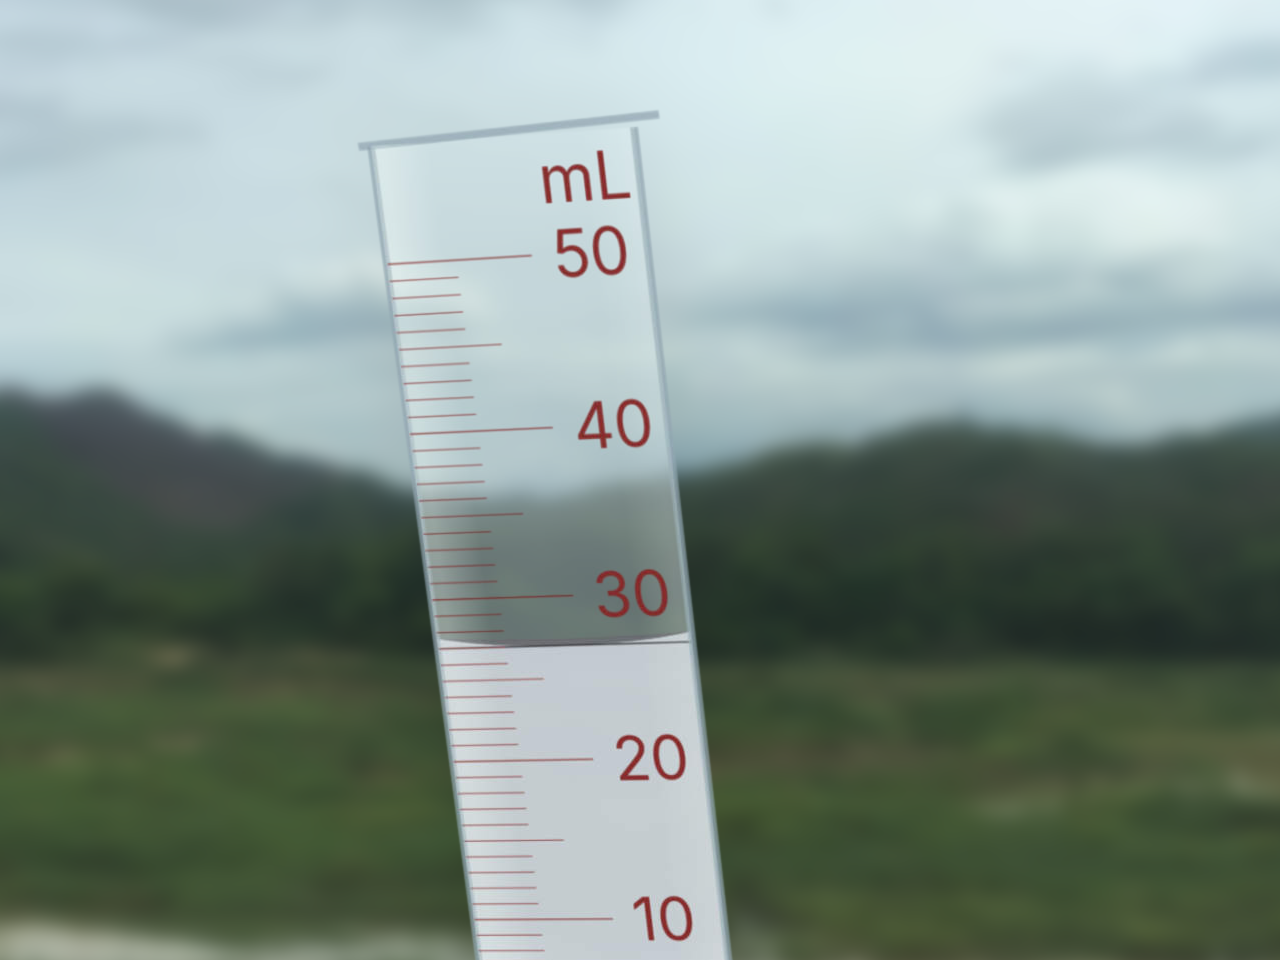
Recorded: value=27 unit=mL
